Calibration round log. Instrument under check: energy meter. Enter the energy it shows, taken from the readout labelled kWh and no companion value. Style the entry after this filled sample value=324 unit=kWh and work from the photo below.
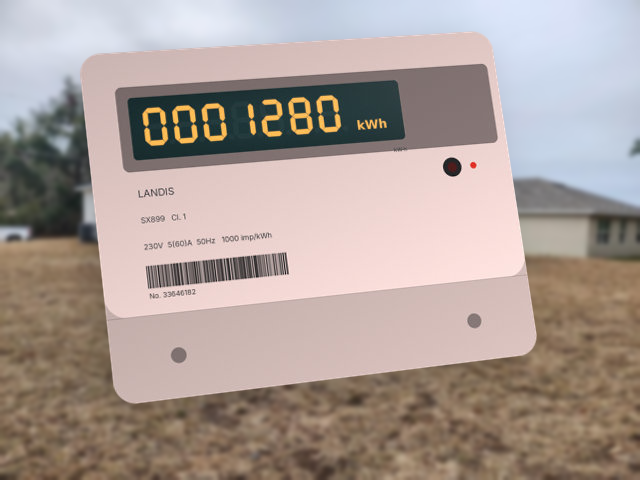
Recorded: value=1280 unit=kWh
